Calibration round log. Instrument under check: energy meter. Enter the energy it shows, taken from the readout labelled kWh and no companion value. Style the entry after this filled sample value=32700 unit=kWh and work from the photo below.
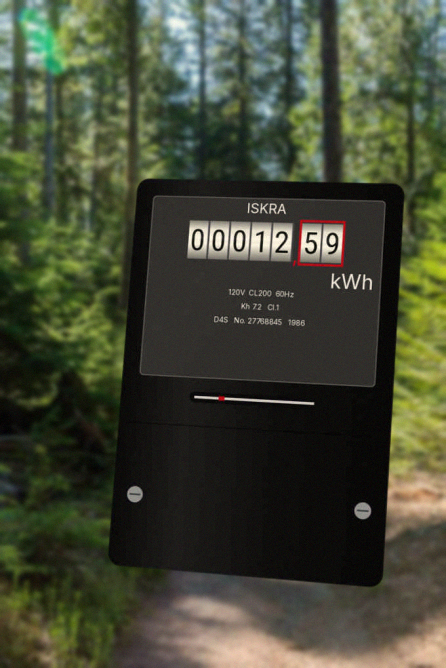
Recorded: value=12.59 unit=kWh
